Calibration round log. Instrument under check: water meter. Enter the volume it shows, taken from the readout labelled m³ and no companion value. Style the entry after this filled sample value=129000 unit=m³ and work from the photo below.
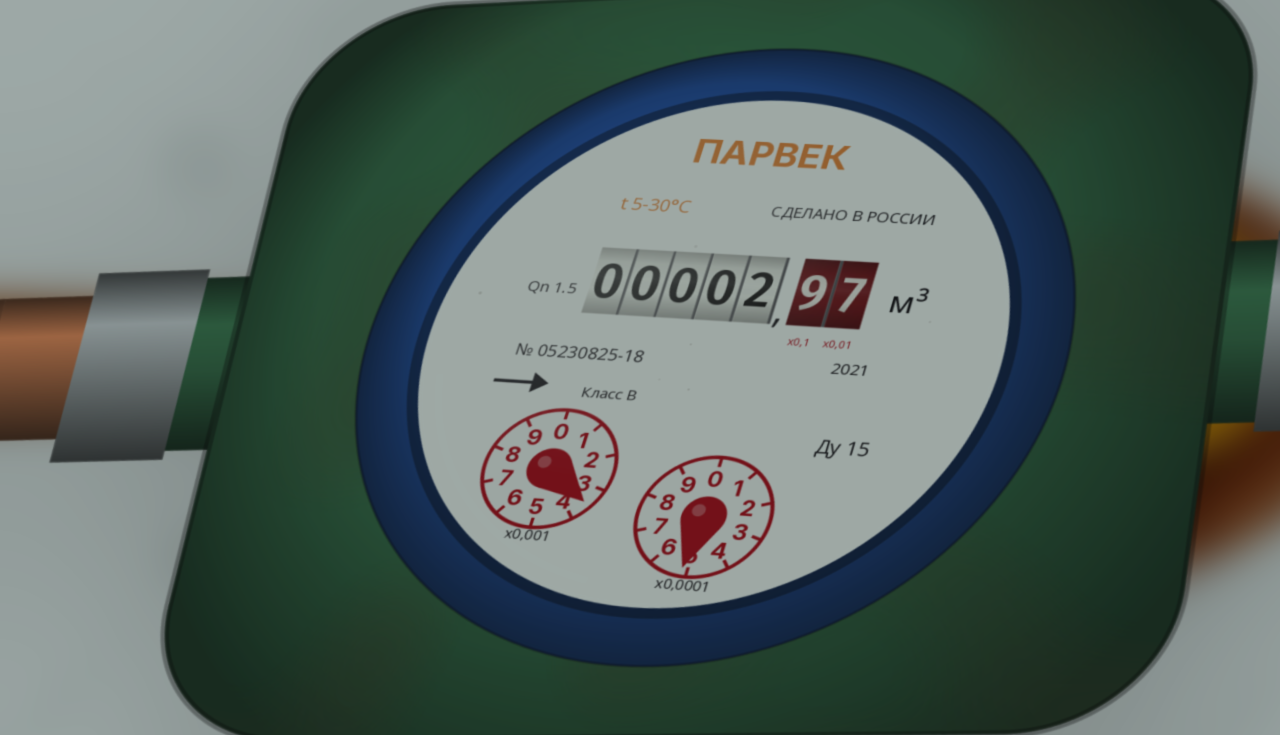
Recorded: value=2.9735 unit=m³
